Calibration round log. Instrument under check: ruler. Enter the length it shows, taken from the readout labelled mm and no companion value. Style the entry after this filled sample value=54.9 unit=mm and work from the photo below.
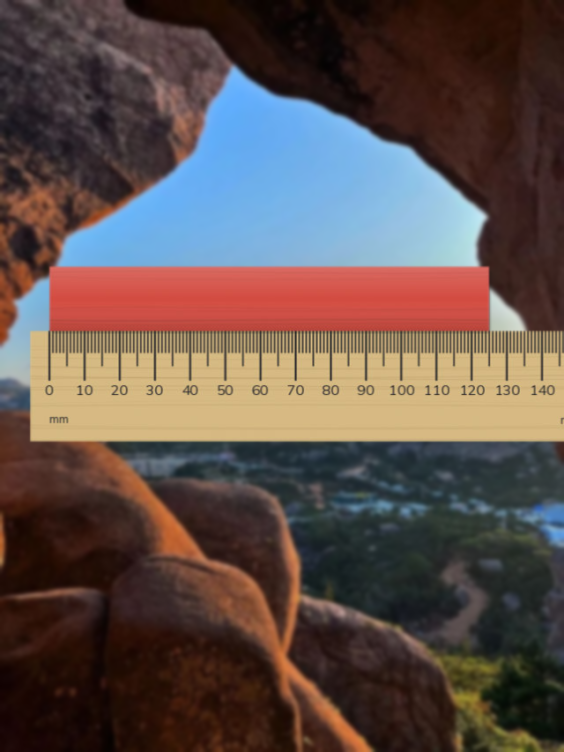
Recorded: value=125 unit=mm
